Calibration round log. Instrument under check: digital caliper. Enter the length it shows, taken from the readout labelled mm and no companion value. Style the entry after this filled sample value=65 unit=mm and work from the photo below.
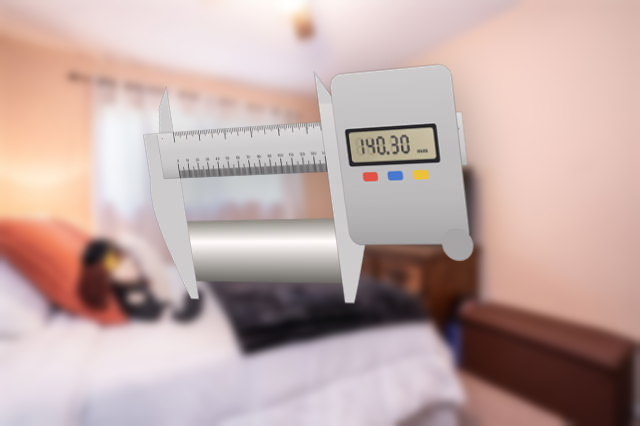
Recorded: value=140.30 unit=mm
